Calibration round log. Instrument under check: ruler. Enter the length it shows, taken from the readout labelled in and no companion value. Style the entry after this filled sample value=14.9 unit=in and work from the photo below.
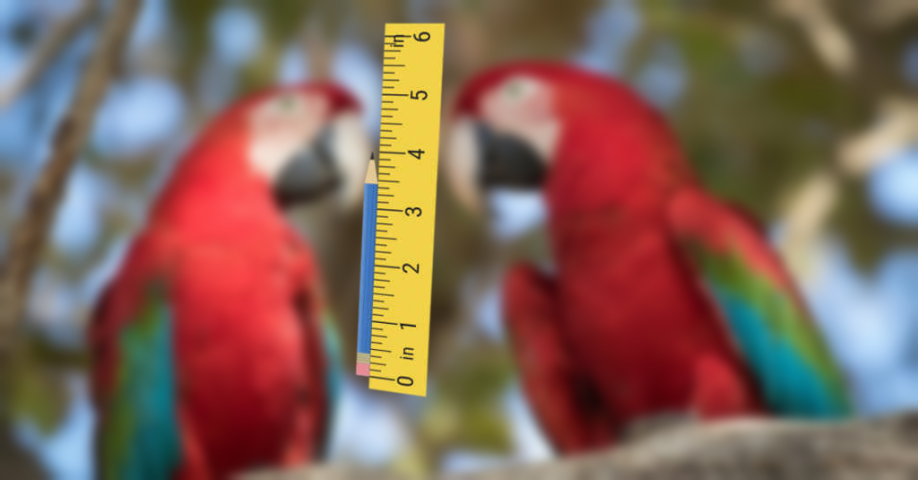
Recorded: value=4 unit=in
